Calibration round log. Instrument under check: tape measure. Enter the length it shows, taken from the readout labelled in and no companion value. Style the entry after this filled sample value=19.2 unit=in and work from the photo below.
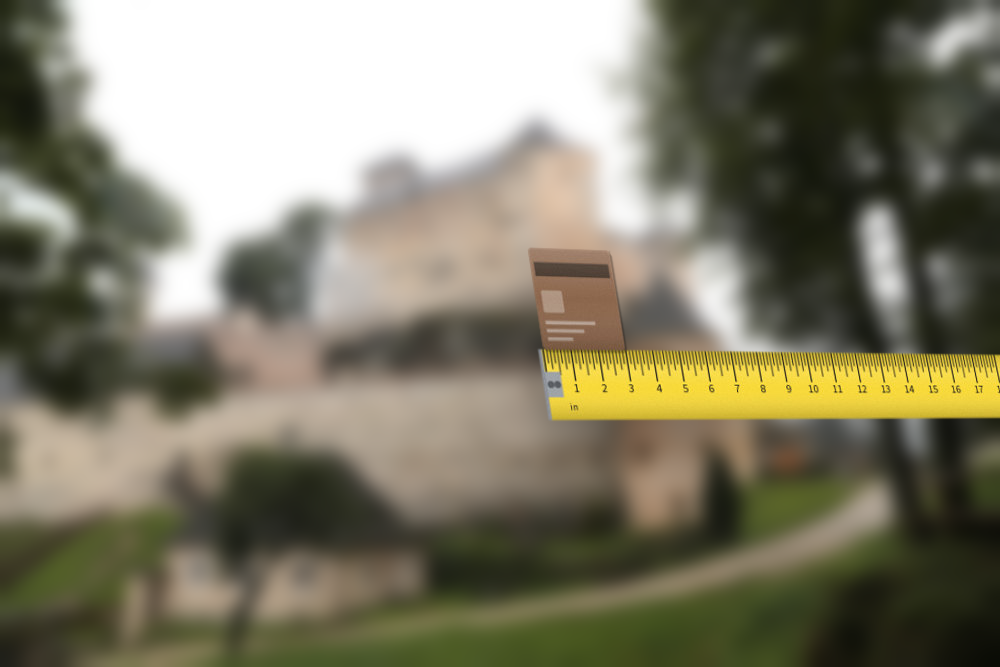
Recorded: value=3 unit=in
